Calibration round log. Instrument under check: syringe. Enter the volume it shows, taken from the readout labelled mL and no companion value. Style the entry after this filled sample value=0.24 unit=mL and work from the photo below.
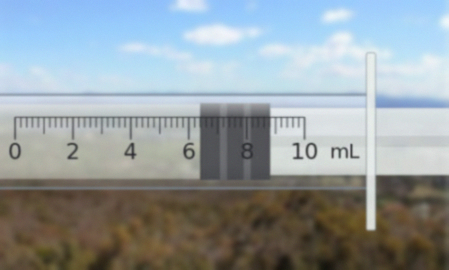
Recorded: value=6.4 unit=mL
